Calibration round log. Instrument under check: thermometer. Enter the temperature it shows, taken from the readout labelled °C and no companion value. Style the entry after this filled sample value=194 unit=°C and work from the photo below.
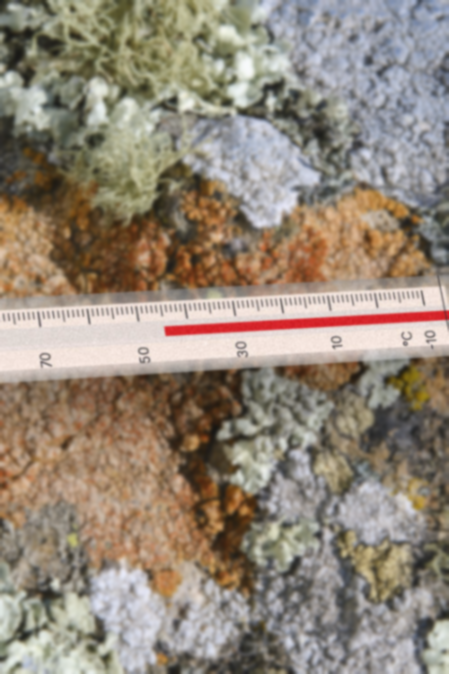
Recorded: value=45 unit=°C
